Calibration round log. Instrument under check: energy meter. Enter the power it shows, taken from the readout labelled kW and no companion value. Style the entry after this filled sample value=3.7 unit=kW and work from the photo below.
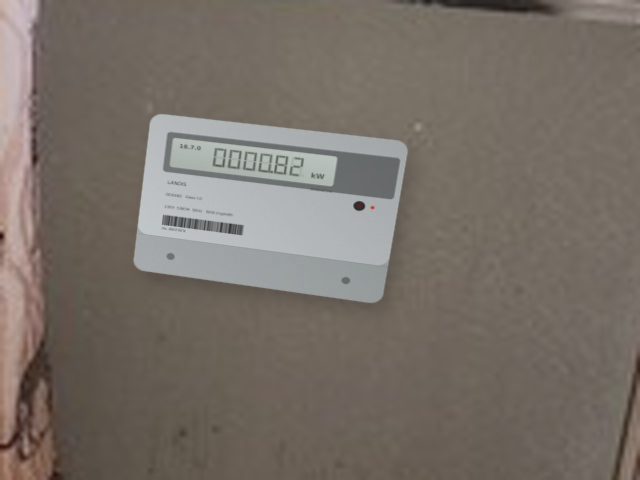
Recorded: value=0.82 unit=kW
